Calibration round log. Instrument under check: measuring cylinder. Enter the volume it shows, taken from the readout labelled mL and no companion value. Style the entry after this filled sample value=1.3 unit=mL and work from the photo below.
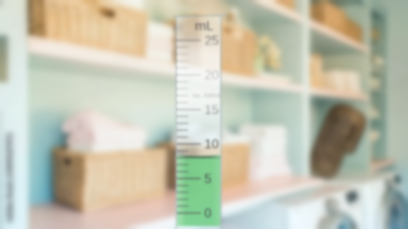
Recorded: value=8 unit=mL
